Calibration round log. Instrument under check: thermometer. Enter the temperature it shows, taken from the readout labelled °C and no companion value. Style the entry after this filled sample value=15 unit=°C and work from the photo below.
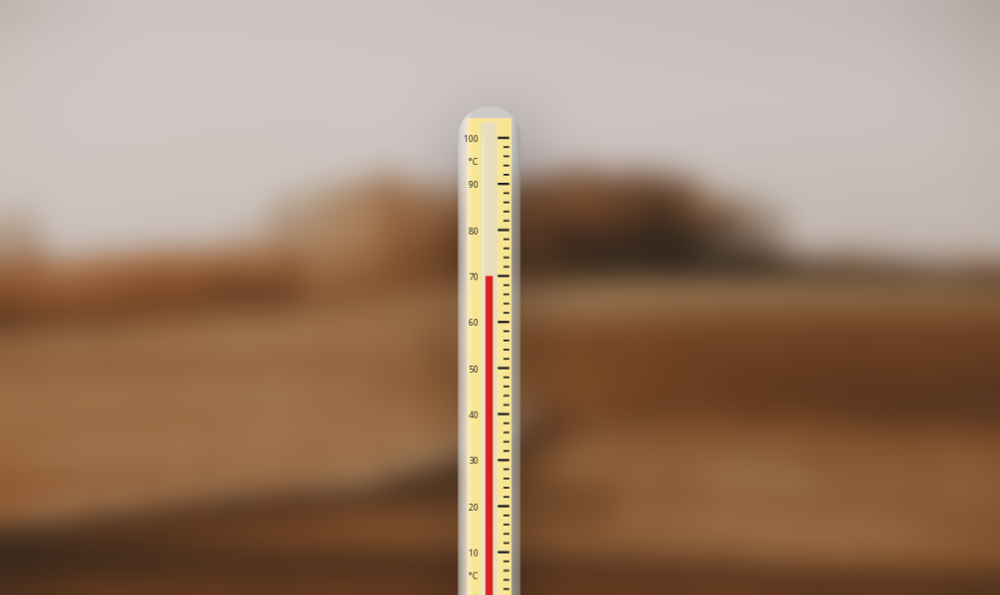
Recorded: value=70 unit=°C
